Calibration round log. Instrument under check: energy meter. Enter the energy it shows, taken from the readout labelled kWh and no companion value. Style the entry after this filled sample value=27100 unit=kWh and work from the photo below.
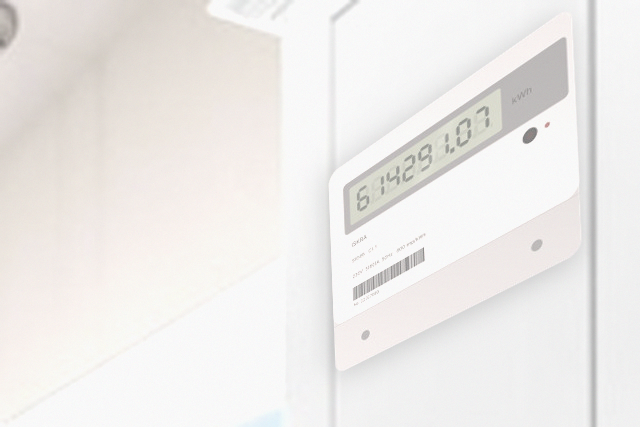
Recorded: value=614291.07 unit=kWh
